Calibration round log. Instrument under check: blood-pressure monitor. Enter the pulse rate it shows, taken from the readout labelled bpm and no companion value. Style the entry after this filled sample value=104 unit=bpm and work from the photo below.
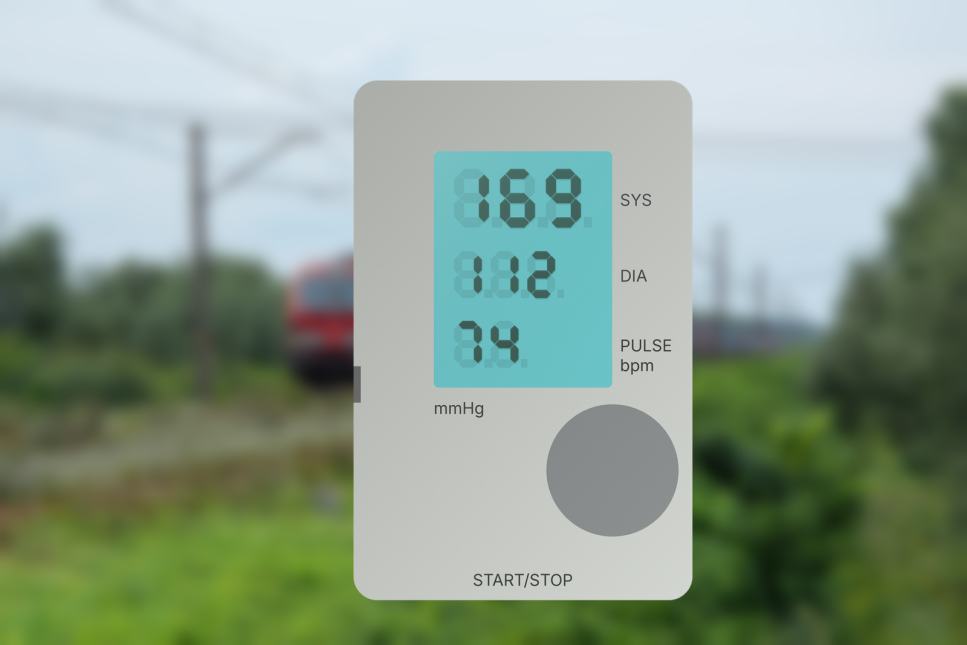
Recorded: value=74 unit=bpm
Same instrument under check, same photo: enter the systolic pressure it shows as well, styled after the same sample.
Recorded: value=169 unit=mmHg
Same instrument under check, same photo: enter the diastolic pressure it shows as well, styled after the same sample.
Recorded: value=112 unit=mmHg
